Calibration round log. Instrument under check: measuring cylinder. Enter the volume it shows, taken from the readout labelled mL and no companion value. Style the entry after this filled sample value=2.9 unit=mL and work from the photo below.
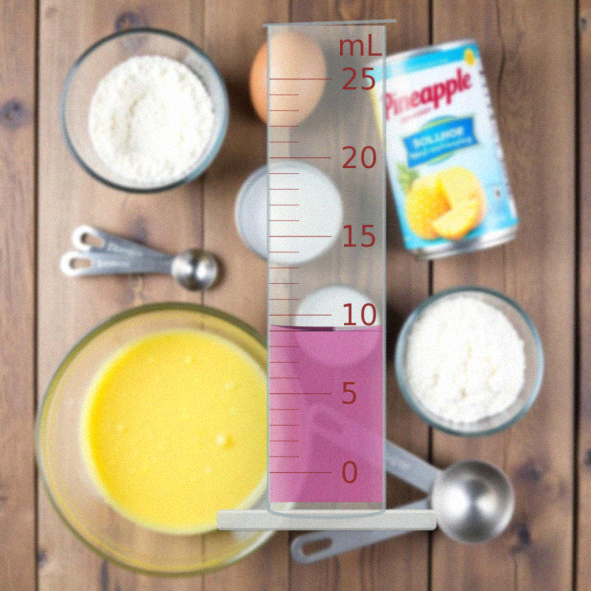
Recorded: value=9 unit=mL
